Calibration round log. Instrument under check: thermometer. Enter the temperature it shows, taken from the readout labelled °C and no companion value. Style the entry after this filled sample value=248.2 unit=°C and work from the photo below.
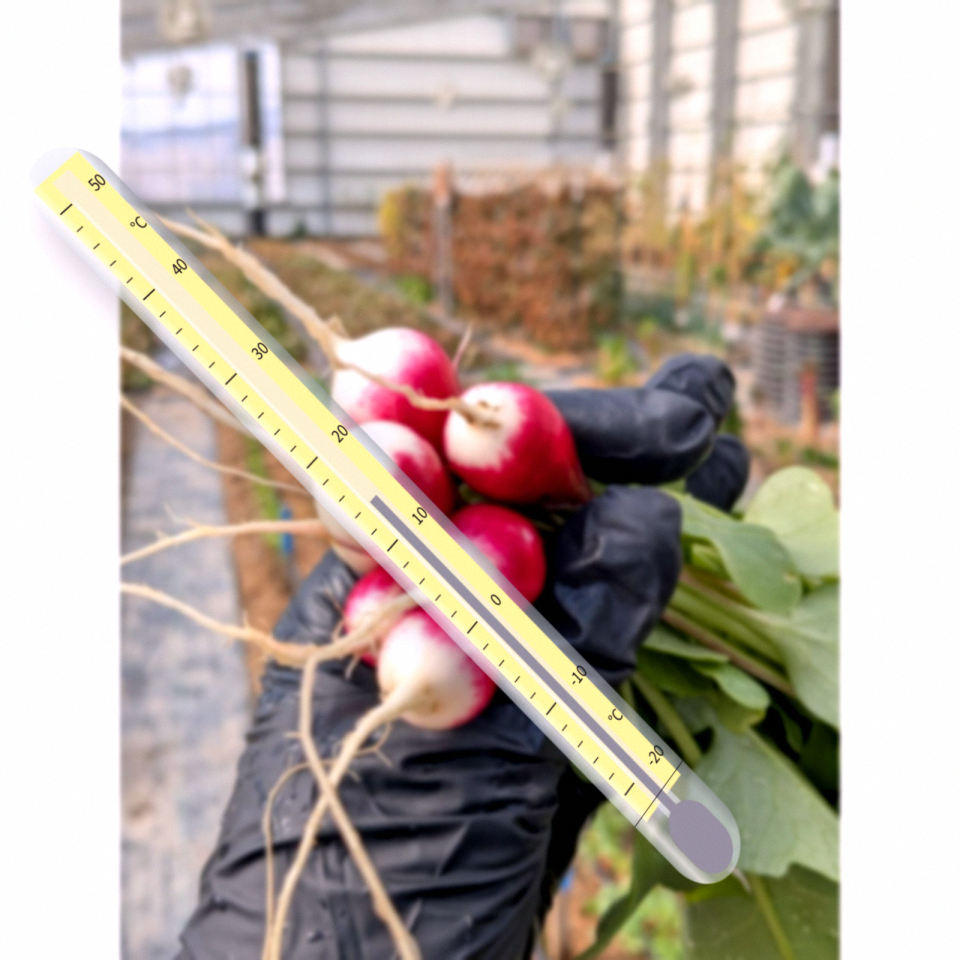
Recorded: value=14 unit=°C
